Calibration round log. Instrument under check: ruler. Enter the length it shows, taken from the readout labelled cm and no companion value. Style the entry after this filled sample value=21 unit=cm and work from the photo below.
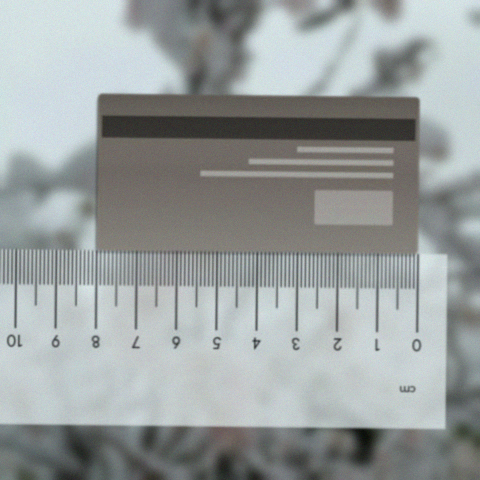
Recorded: value=8 unit=cm
